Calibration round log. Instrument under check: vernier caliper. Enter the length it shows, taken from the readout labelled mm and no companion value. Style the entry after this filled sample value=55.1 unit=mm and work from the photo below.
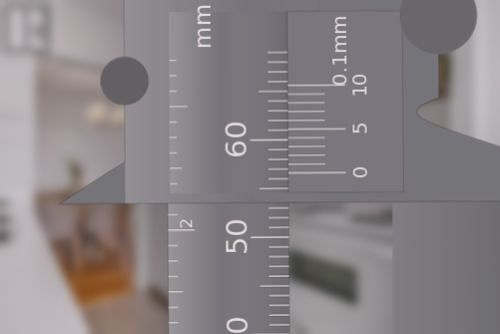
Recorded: value=56.6 unit=mm
